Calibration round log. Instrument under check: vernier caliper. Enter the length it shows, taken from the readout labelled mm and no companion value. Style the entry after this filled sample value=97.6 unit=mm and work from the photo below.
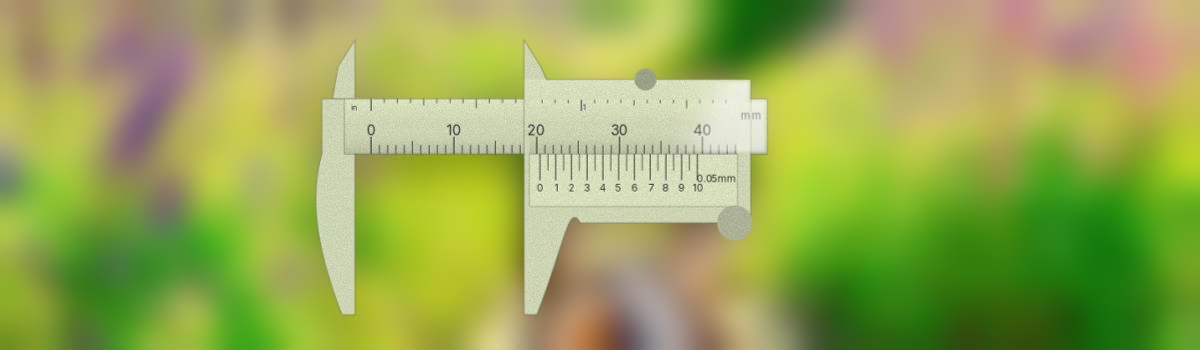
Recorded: value=20.4 unit=mm
